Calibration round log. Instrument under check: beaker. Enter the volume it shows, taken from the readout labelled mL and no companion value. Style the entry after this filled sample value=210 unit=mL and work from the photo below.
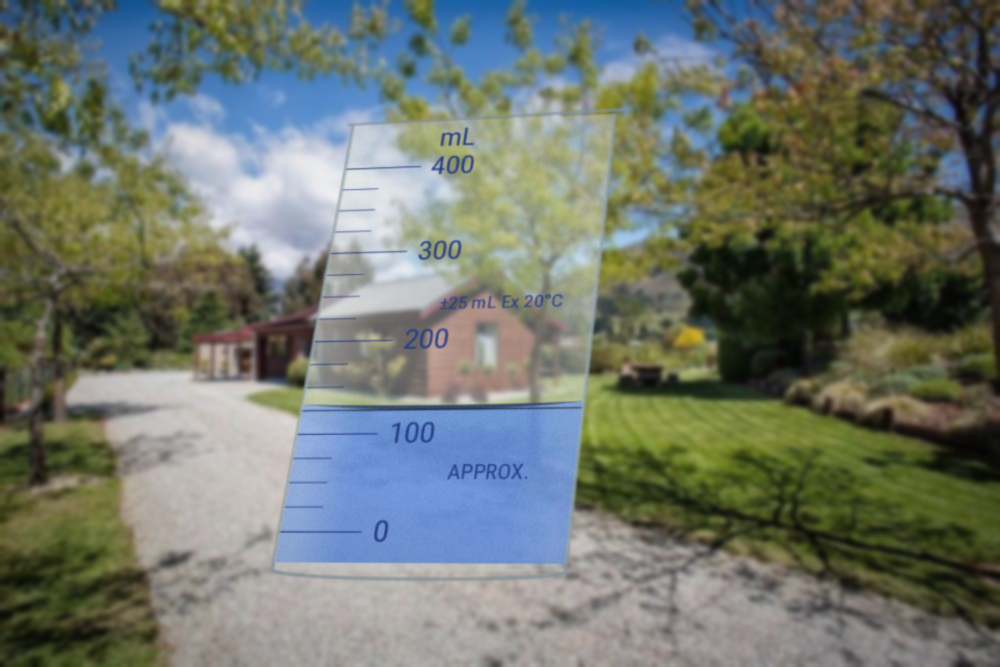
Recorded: value=125 unit=mL
